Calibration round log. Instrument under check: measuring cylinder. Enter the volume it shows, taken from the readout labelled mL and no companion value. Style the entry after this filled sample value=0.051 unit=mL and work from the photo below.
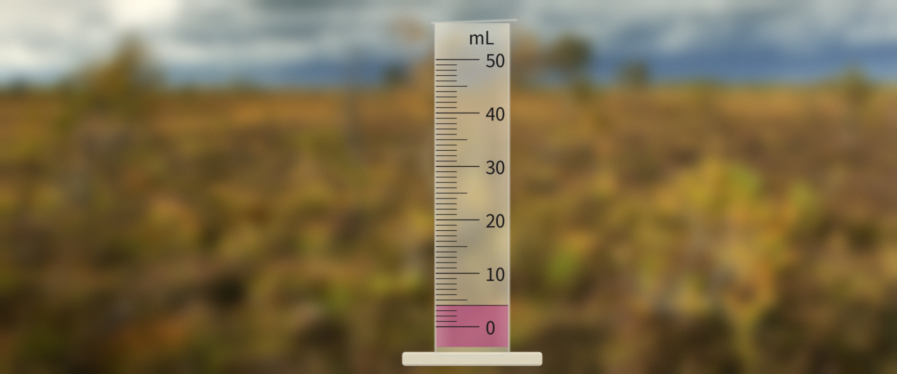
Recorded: value=4 unit=mL
